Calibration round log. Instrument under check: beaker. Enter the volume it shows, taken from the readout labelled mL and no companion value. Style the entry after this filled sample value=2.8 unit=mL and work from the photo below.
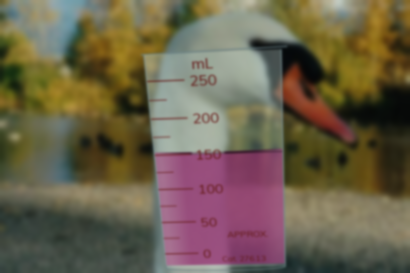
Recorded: value=150 unit=mL
